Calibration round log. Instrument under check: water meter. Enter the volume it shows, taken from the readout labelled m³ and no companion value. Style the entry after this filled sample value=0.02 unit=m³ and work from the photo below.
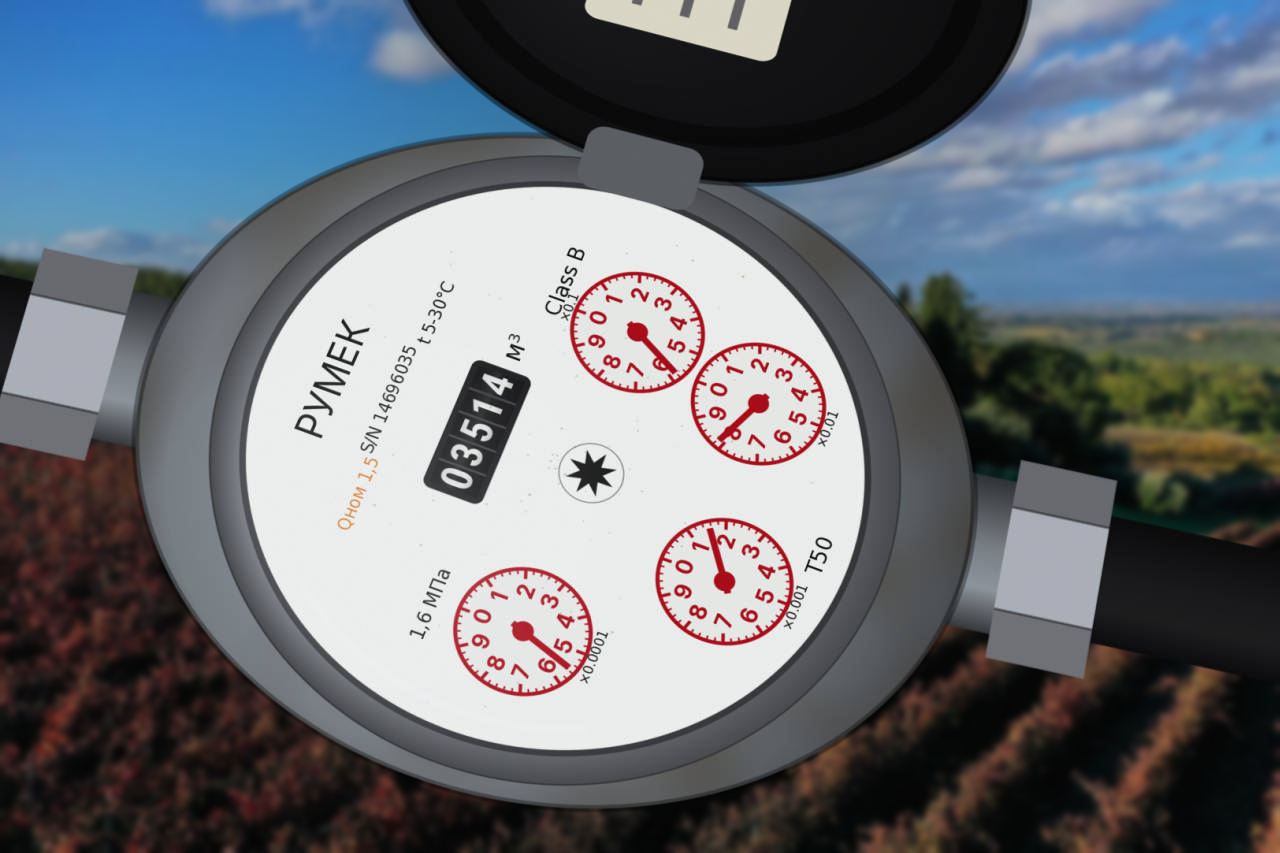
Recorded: value=3514.5815 unit=m³
